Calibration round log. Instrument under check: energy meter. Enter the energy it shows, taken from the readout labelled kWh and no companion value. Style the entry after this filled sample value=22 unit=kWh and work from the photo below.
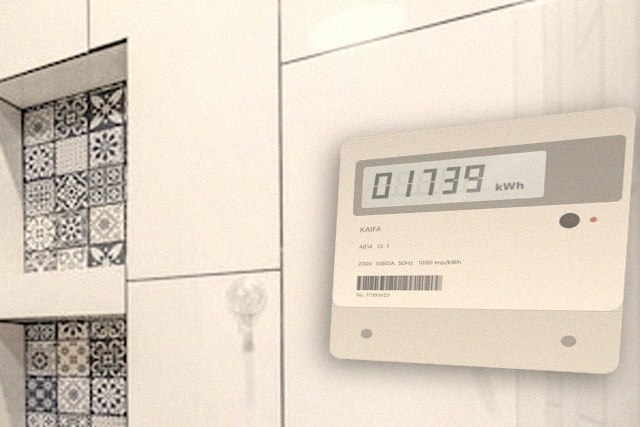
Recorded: value=1739 unit=kWh
